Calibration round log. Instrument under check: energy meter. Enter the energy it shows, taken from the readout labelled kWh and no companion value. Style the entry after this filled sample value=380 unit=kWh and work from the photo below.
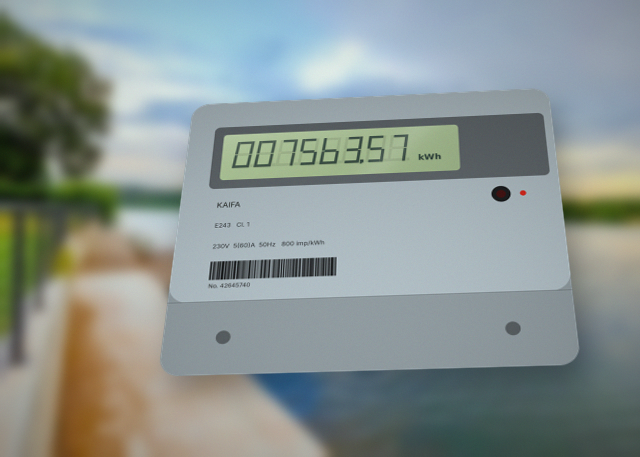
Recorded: value=7563.57 unit=kWh
